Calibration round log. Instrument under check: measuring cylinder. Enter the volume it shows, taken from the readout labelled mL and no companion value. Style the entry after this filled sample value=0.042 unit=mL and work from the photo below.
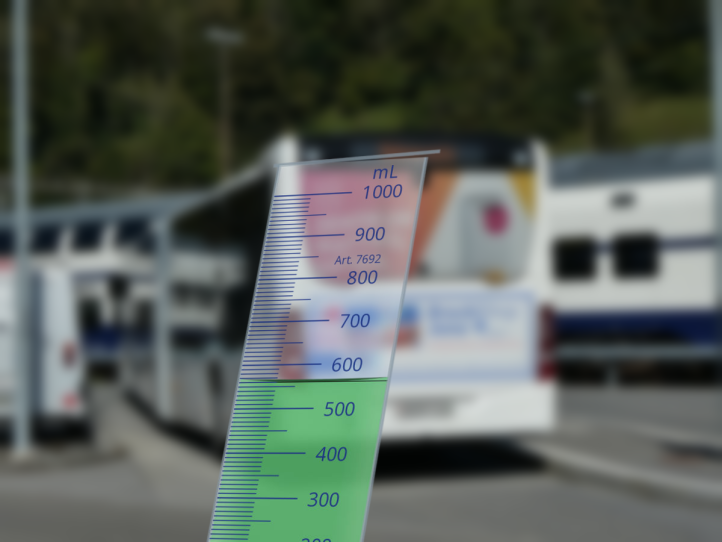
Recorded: value=560 unit=mL
